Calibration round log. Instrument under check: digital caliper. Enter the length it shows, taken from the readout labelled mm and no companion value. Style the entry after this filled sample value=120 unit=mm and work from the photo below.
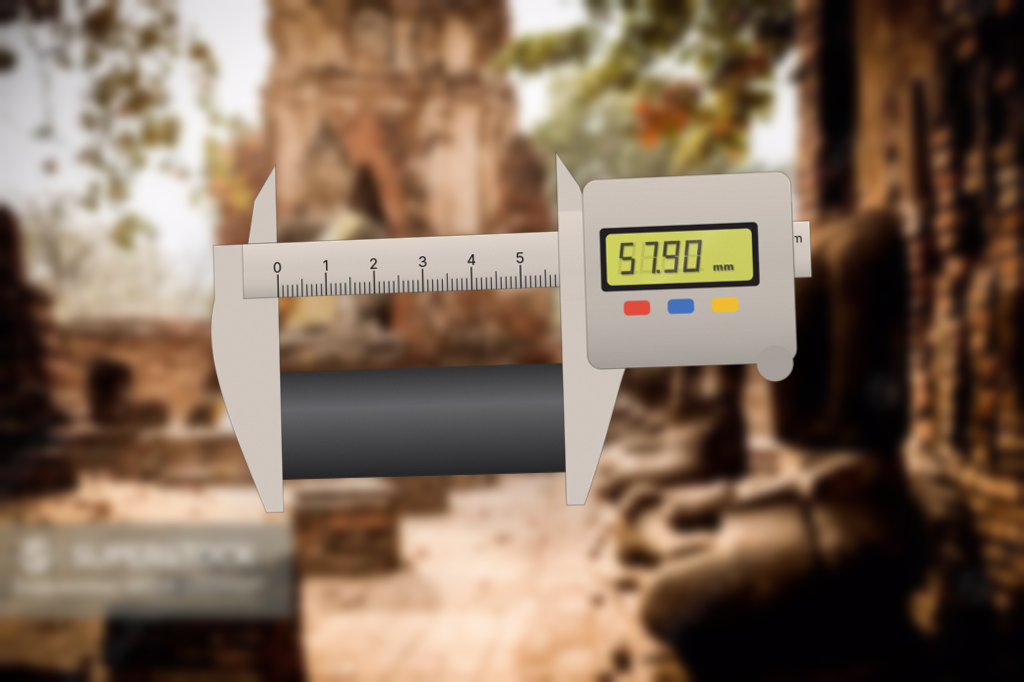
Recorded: value=57.90 unit=mm
